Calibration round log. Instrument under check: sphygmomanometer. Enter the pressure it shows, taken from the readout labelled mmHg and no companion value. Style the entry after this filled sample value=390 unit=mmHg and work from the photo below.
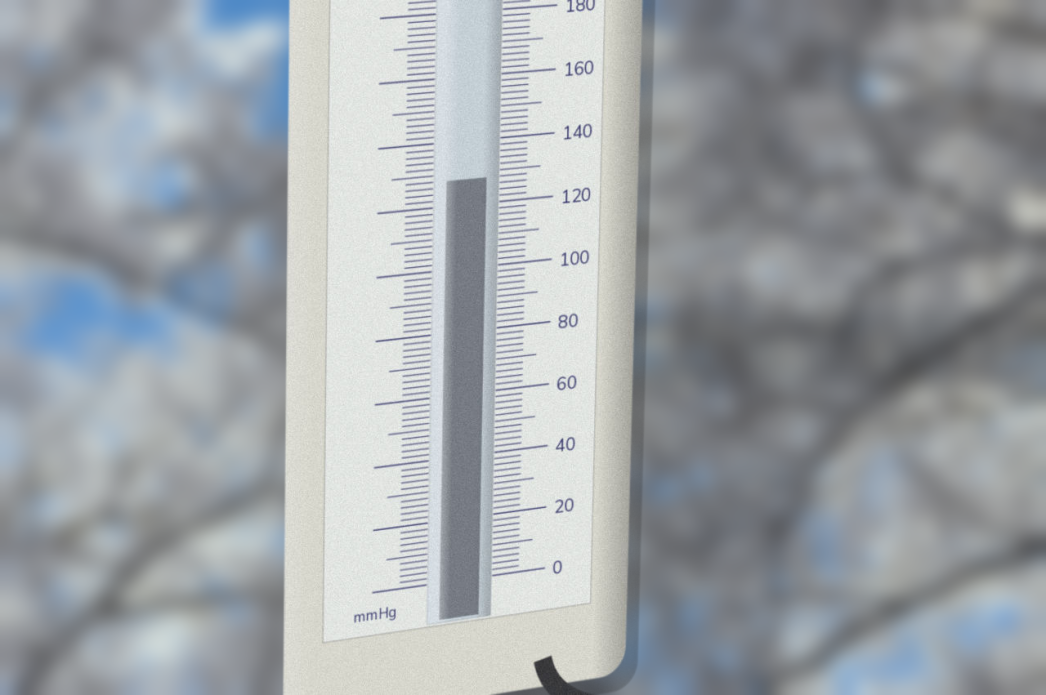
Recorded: value=128 unit=mmHg
